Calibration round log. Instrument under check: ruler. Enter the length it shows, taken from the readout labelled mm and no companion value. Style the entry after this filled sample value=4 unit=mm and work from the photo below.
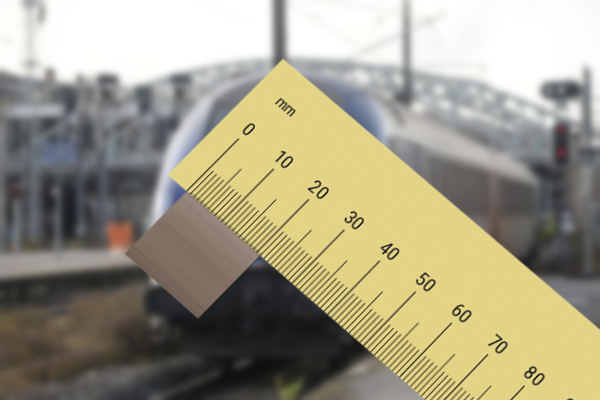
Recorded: value=21 unit=mm
